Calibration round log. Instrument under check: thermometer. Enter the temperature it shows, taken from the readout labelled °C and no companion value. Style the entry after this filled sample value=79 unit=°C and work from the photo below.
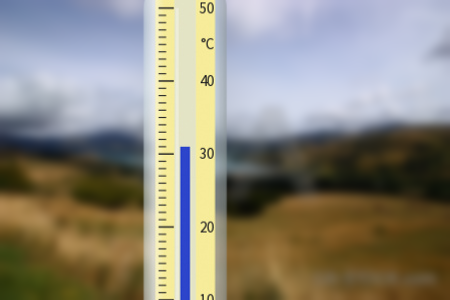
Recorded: value=31 unit=°C
